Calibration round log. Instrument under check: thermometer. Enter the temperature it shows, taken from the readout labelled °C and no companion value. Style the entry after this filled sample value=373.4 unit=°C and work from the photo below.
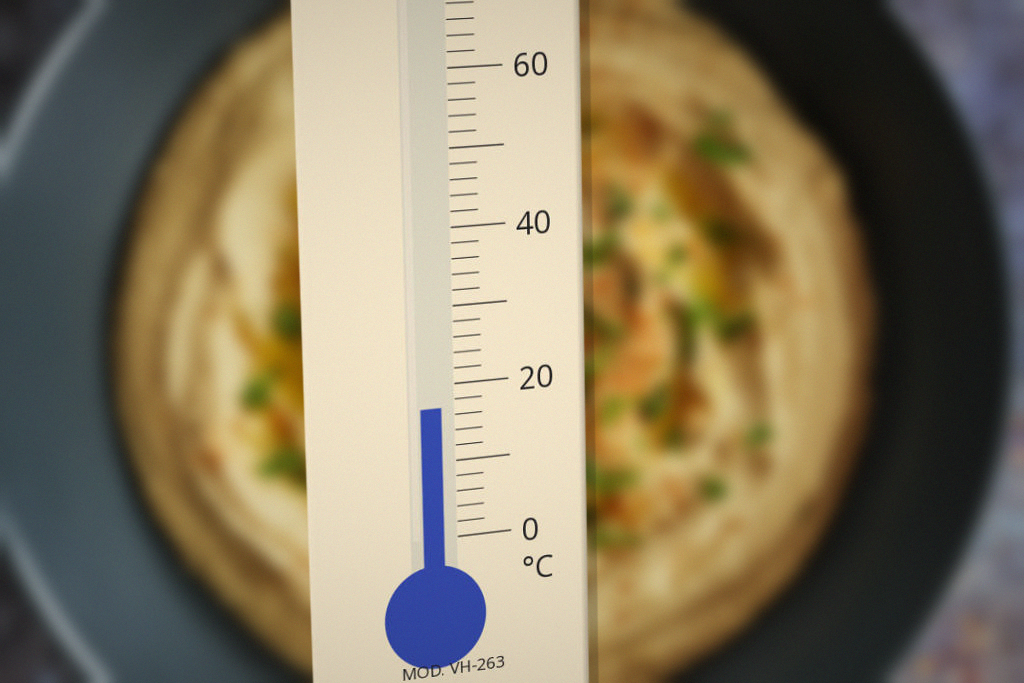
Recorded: value=17 unit=°C
